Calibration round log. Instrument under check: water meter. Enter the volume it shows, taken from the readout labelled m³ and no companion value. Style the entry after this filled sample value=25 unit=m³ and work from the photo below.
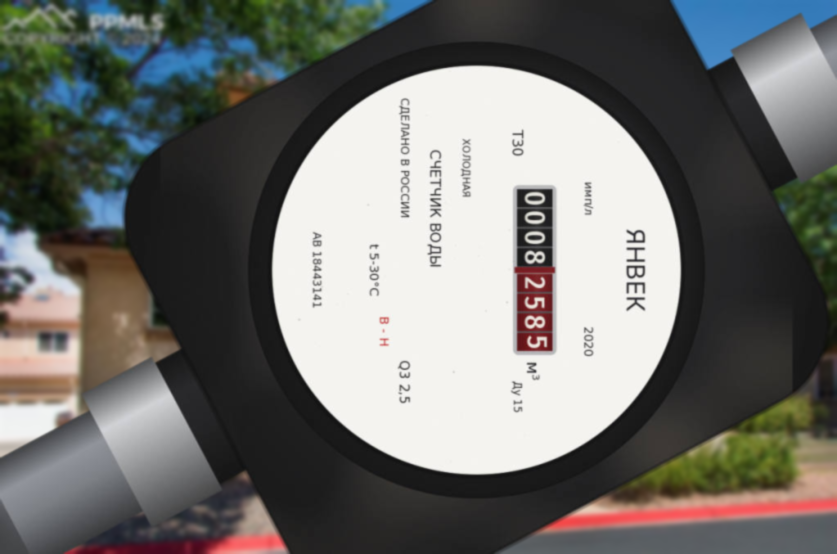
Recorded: value=8.2585 unit=m³
